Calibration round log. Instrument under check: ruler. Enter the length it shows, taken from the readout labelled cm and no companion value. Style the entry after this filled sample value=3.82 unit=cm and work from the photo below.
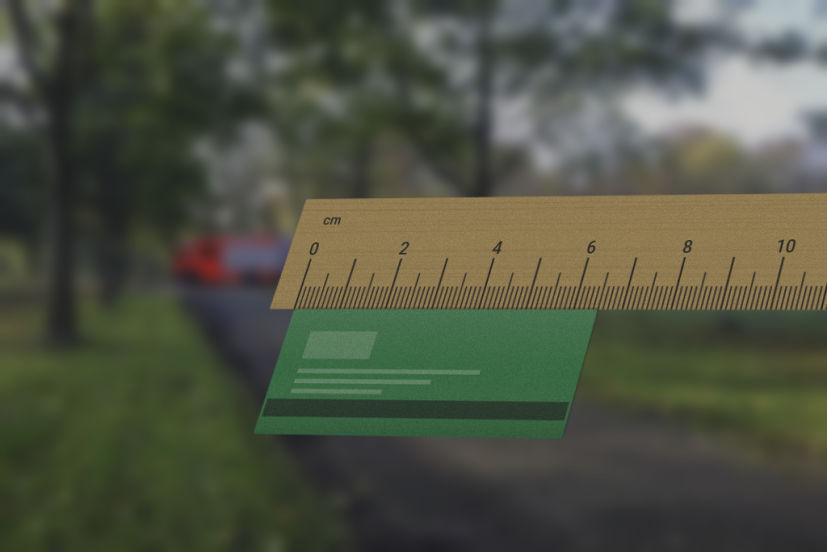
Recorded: value=6.5 unit=cm
